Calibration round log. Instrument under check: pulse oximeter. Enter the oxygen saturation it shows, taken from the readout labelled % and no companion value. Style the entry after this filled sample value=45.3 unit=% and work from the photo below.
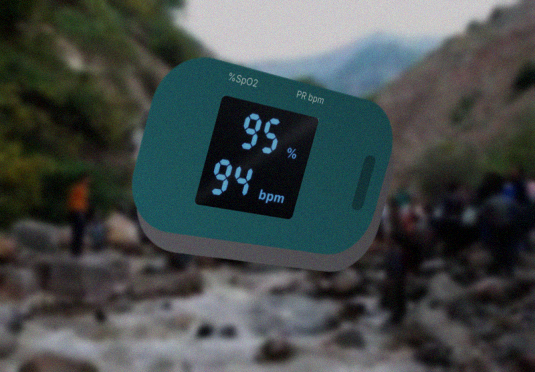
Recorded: value=95 unit=%
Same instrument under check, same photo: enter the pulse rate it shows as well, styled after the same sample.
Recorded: value=94 unit=bpm
